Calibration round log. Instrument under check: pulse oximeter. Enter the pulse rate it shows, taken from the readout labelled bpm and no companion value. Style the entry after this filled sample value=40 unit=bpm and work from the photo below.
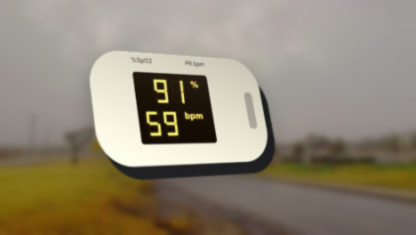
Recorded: value=59 unit=bpm
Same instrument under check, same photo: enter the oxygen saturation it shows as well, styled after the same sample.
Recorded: value=91 unit=%
